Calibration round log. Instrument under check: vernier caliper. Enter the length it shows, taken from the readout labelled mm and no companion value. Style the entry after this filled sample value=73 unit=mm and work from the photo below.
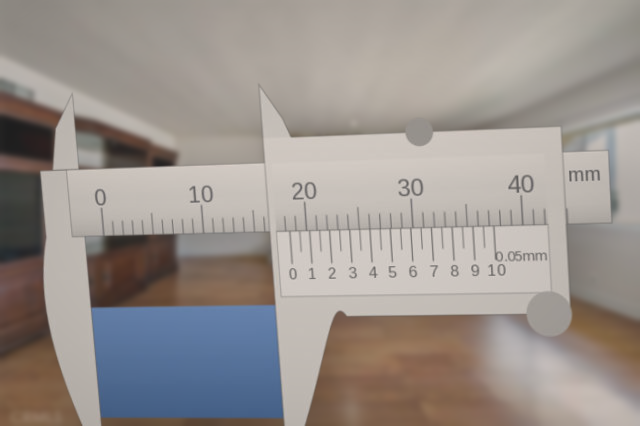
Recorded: value=18.4 unit=mm
